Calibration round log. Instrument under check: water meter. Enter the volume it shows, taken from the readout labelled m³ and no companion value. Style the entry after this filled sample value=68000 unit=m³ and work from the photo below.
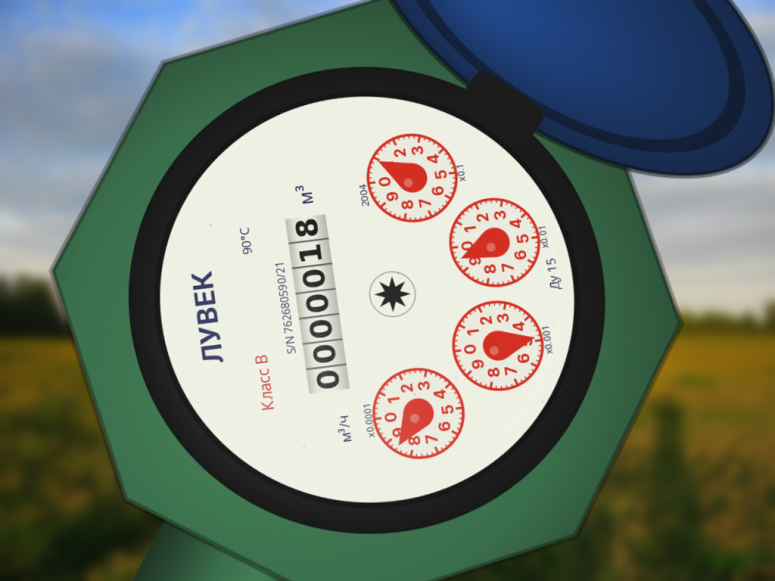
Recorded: value=18.0948 unit=m³
